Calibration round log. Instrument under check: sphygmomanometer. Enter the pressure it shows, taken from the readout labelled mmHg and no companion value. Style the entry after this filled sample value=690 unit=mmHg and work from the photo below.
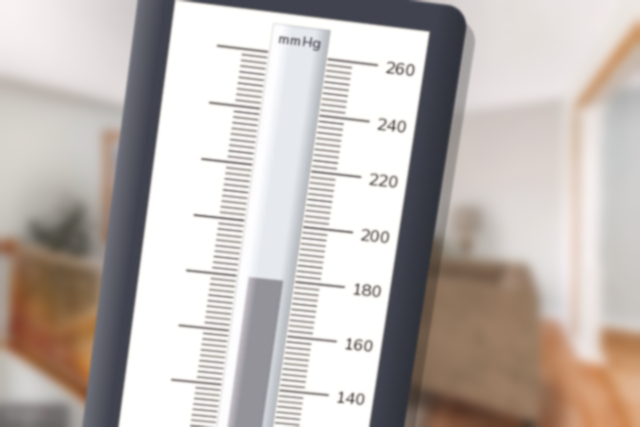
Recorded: value=180 unit=mmHg
